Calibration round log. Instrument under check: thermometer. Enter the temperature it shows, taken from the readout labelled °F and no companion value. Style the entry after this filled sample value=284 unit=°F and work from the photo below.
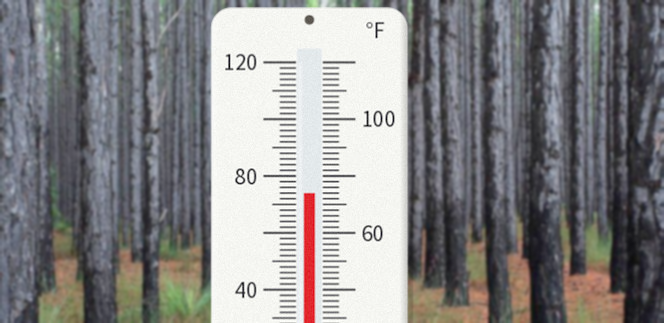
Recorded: value=74 unit=°F
